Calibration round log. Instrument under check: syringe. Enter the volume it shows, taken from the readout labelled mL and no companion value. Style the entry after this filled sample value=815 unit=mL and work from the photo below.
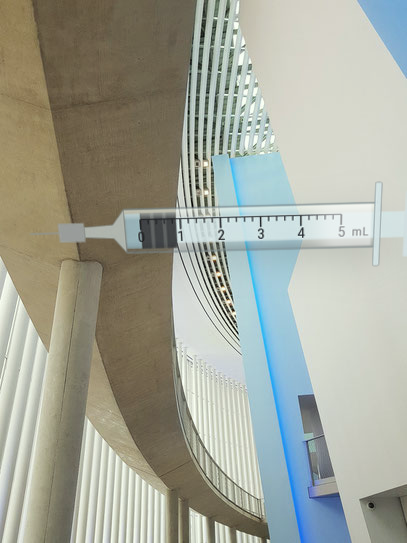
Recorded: value=0 unit=mL
